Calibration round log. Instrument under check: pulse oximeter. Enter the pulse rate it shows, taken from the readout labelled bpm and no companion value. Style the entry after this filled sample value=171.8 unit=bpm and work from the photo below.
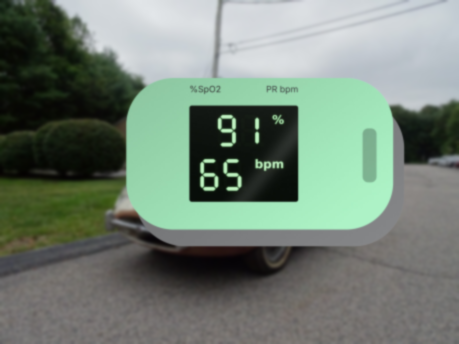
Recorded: value=65 unit=bpm
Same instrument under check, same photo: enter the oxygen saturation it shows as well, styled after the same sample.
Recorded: value=91 unit=%
